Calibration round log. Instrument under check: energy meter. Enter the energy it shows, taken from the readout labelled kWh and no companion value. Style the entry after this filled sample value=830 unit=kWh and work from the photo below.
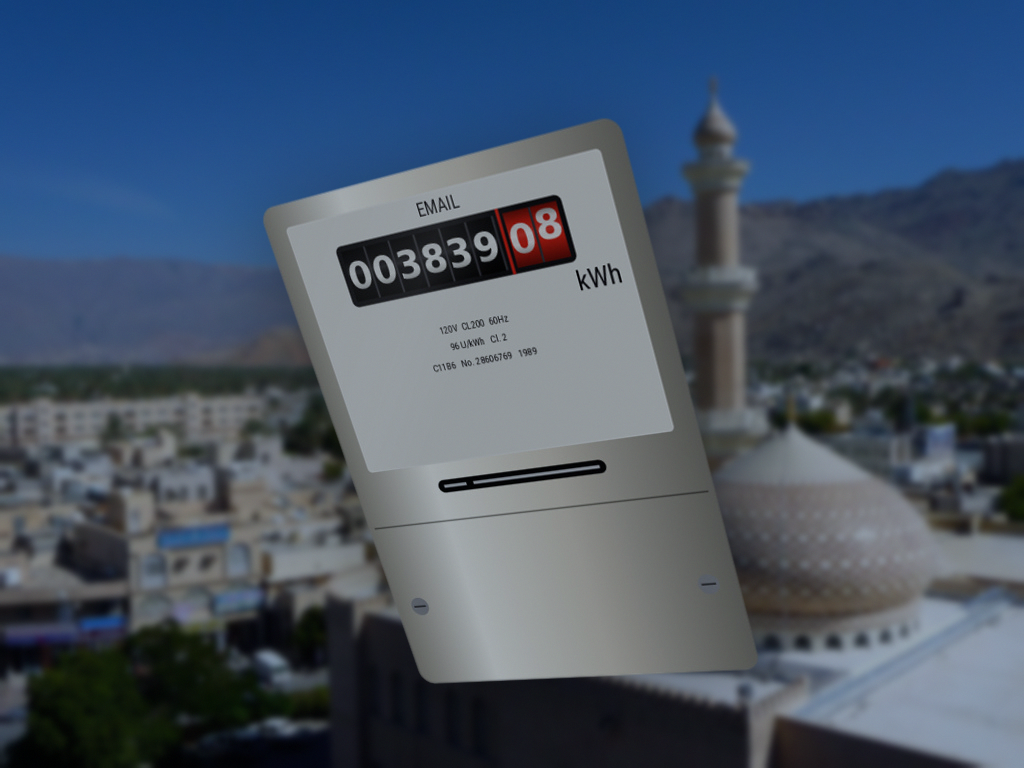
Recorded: value=3839.08 unit=kWh
